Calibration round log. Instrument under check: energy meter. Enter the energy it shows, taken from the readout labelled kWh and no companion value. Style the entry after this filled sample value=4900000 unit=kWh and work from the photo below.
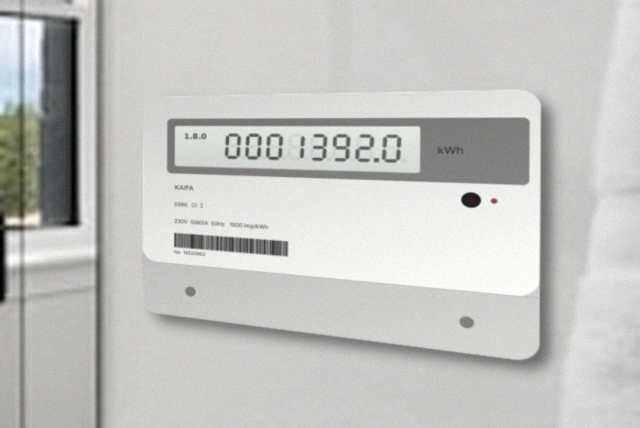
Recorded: value=1392.0 unit=kWh
